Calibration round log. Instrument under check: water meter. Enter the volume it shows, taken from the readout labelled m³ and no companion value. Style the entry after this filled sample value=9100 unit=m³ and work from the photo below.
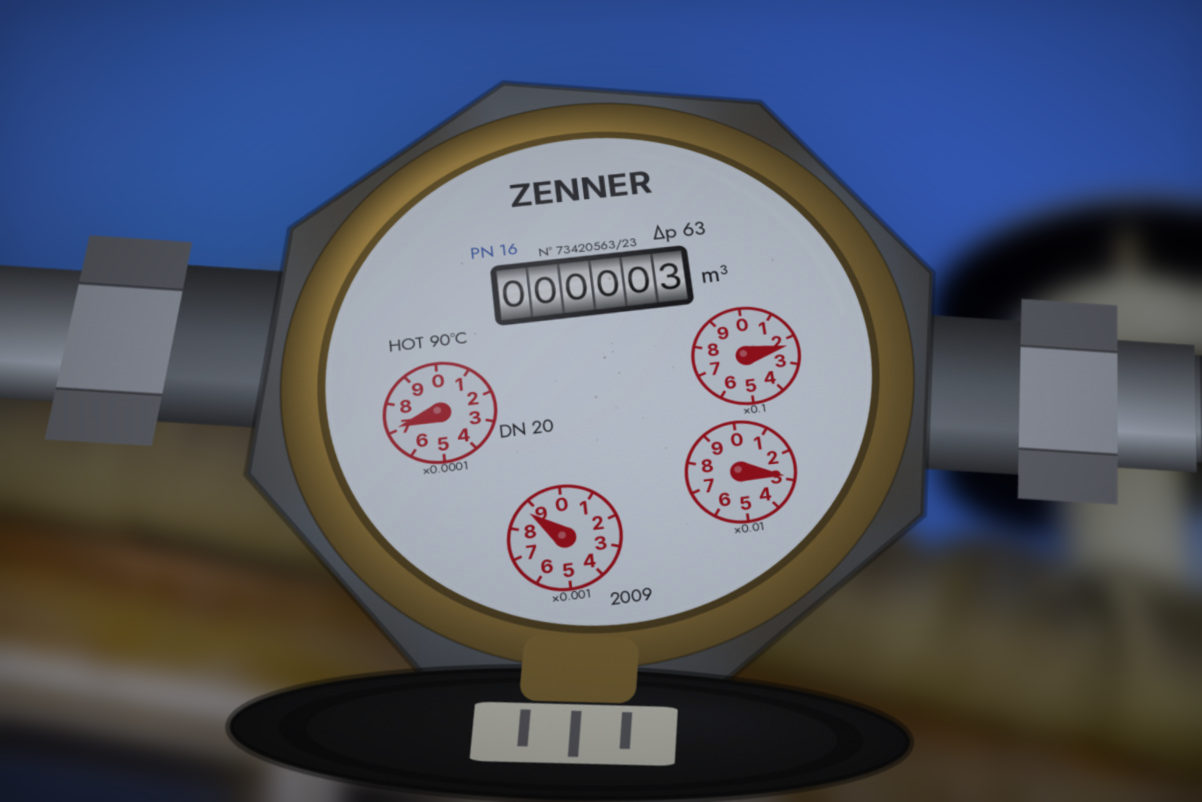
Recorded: value=3.2287 unit=m³
